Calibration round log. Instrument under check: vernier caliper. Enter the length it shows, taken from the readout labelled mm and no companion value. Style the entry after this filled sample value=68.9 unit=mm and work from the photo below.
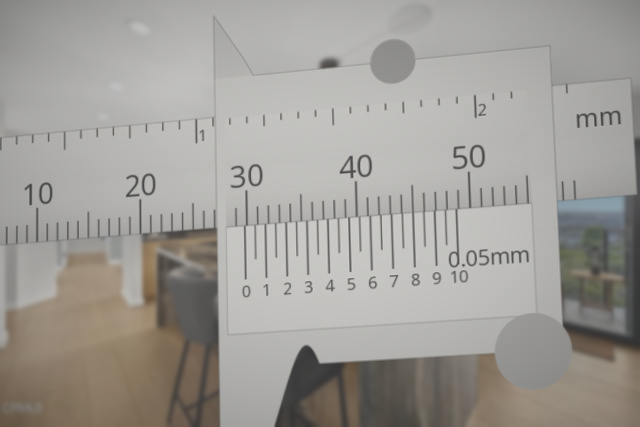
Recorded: value=29.8 unit=mm
